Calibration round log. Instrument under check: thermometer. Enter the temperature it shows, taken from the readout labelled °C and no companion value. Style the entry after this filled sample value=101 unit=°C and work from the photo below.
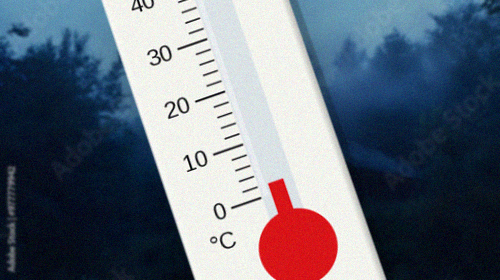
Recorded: value=2 unit=°C
